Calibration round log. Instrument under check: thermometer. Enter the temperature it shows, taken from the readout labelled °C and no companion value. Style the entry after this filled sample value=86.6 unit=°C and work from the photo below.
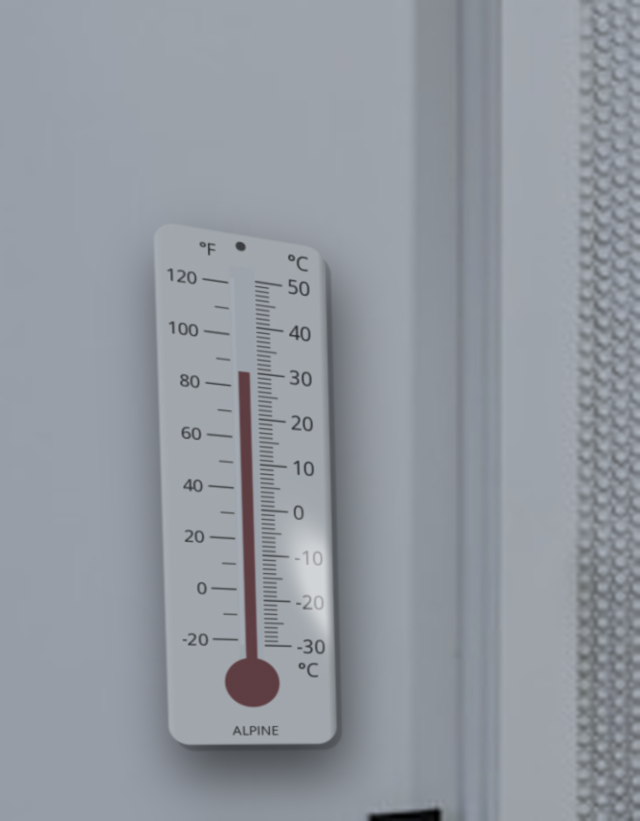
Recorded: value=30 unit=°C
